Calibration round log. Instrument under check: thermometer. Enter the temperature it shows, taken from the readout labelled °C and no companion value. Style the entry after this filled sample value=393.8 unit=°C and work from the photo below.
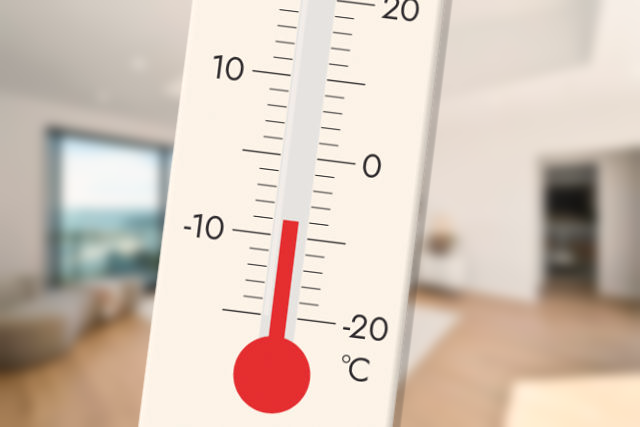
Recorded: value=-8 unit=°C
